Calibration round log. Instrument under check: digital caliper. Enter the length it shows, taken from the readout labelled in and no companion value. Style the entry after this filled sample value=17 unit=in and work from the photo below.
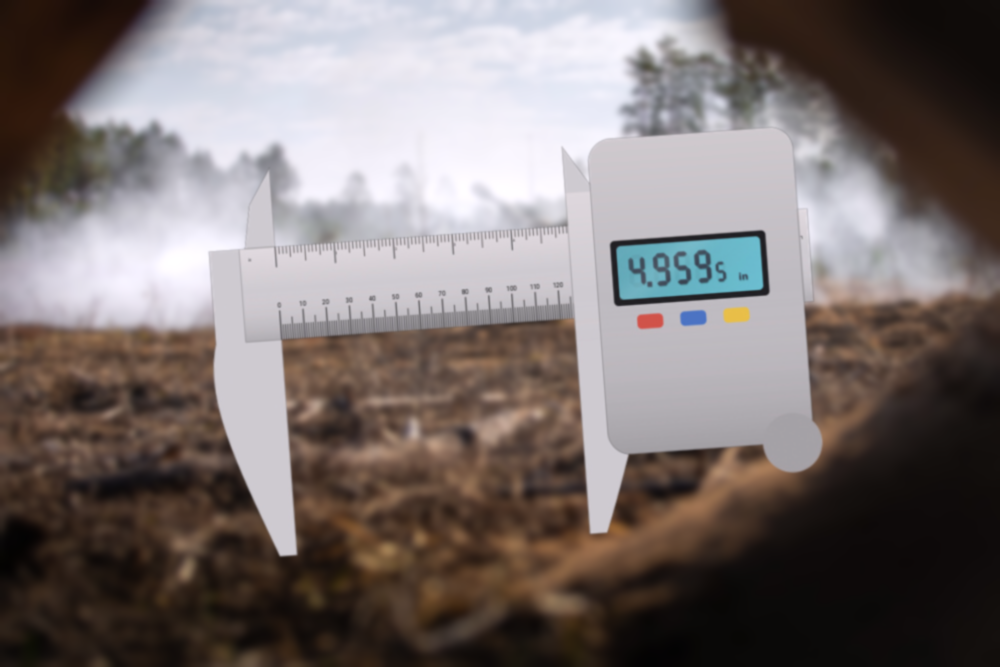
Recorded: value=4.9595 unit=in
